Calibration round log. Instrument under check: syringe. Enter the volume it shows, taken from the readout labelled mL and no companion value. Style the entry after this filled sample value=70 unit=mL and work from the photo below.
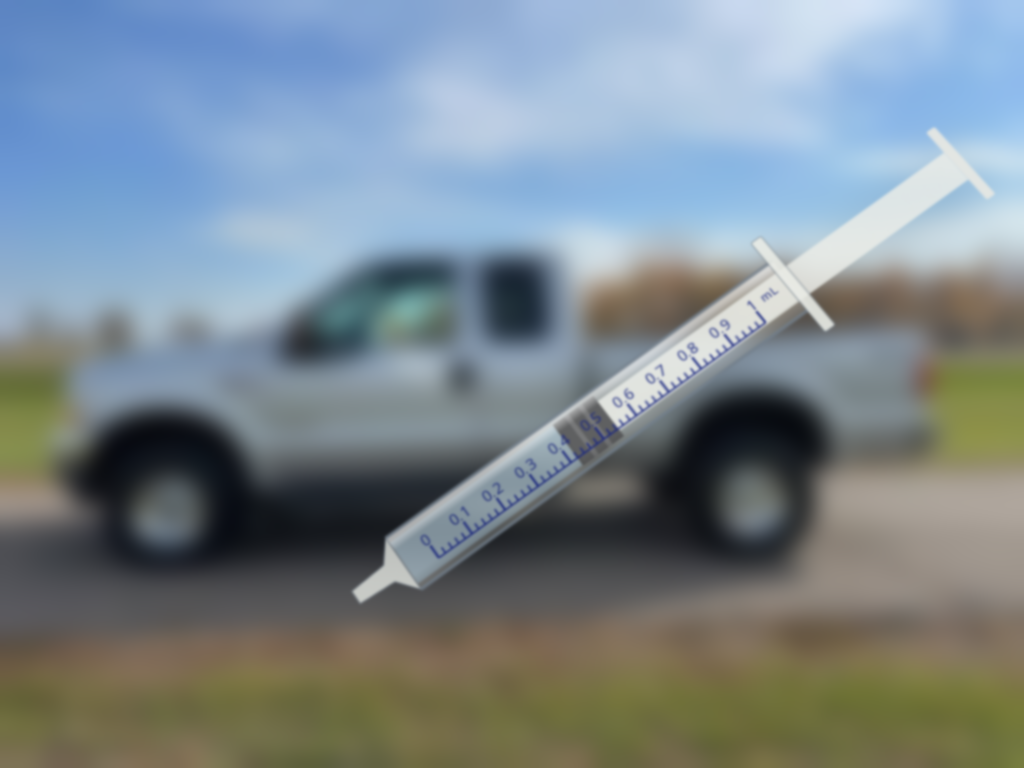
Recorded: value=0.42 unit=mL
